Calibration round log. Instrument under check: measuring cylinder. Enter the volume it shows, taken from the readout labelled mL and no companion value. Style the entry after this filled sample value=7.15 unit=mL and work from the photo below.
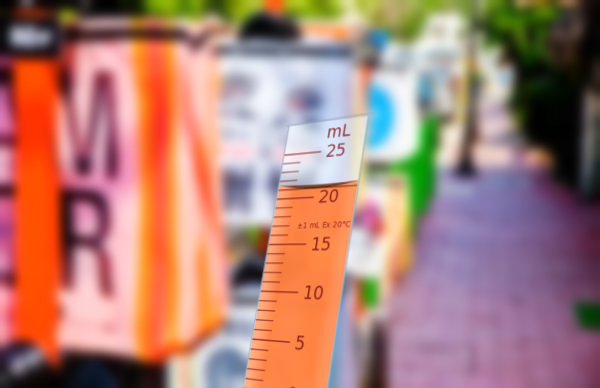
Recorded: value=21 unit=mL
